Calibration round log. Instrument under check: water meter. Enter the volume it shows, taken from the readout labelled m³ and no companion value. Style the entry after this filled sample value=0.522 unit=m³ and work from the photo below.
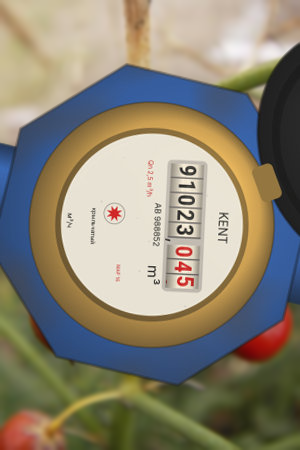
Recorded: value=91023.045 unit=m³
